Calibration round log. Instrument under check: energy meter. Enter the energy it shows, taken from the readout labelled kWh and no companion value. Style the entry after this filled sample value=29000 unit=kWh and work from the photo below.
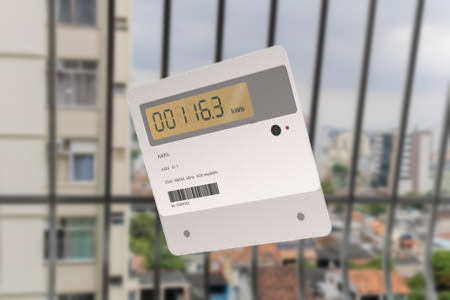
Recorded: value=116.3 unit=kWh
